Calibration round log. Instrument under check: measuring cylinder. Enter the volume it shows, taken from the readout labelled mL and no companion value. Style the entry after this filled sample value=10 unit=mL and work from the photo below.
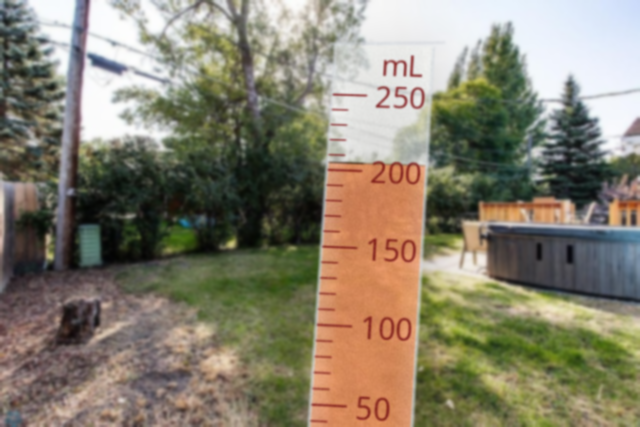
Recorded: value=205 unit=mL
